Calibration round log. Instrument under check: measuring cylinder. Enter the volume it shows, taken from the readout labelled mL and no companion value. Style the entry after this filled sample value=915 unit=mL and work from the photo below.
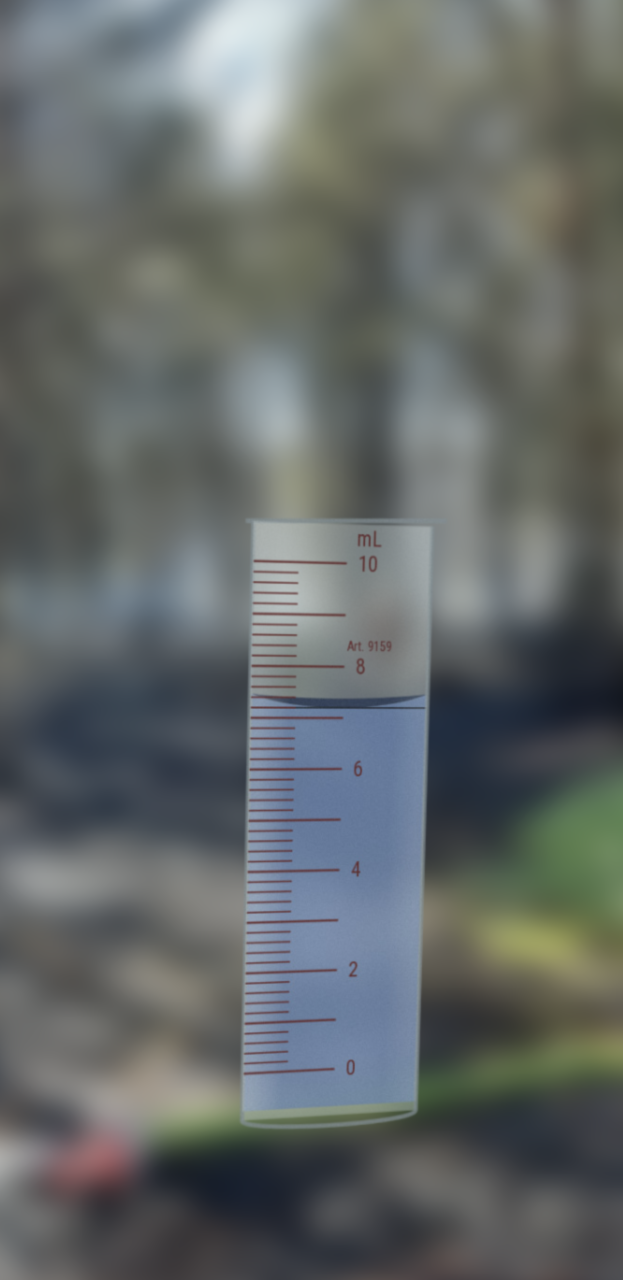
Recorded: value=7.2 unit=mL
